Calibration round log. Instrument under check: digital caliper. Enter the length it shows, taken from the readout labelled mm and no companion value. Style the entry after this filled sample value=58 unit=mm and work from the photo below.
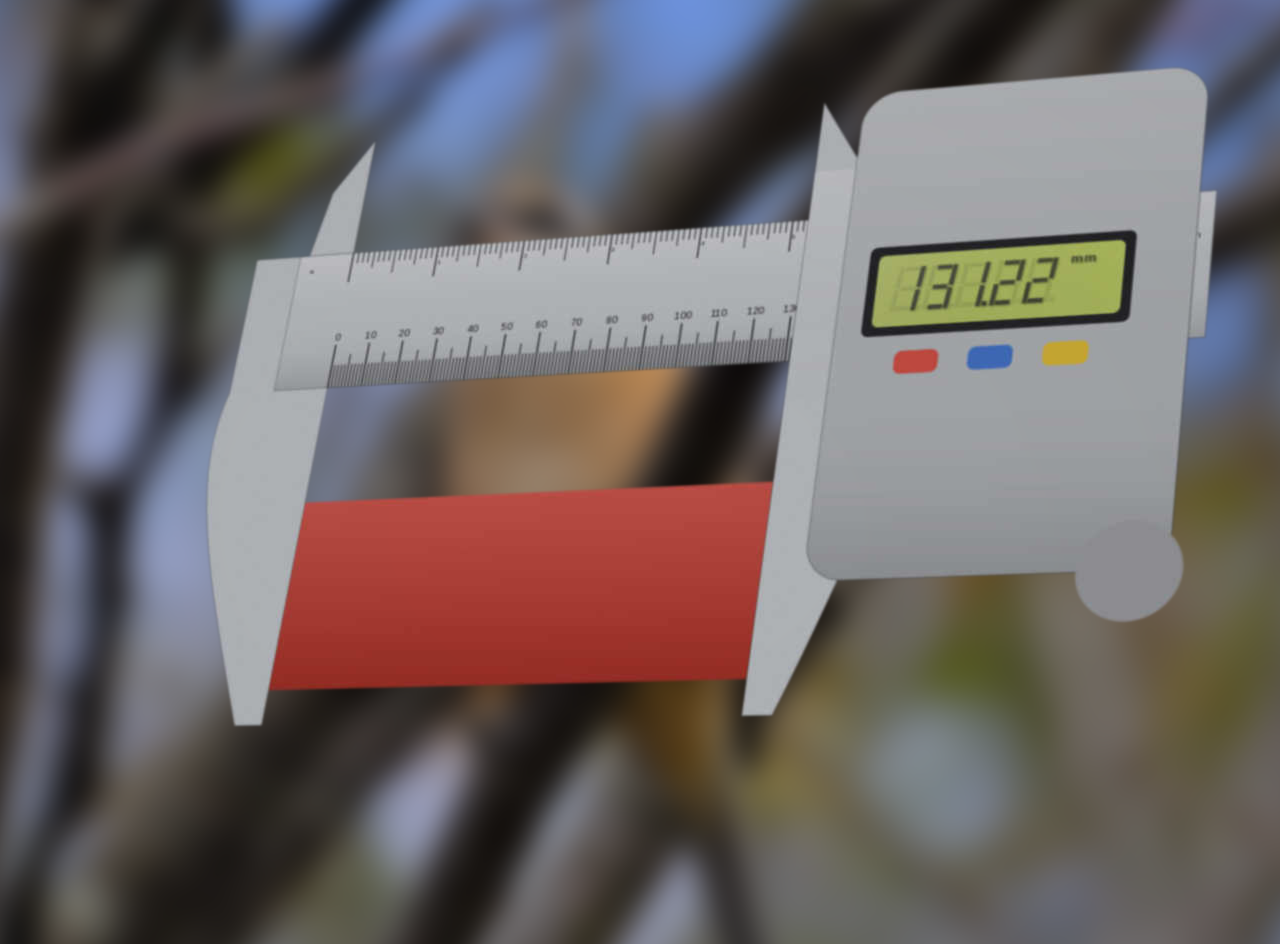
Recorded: value=131.22 unit=mm
